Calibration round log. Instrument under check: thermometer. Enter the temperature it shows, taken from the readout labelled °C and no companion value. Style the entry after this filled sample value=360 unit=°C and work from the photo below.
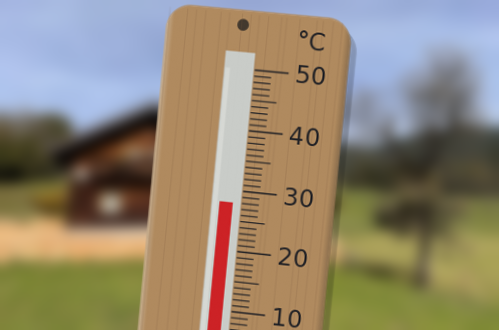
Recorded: value=28 unit=°C
